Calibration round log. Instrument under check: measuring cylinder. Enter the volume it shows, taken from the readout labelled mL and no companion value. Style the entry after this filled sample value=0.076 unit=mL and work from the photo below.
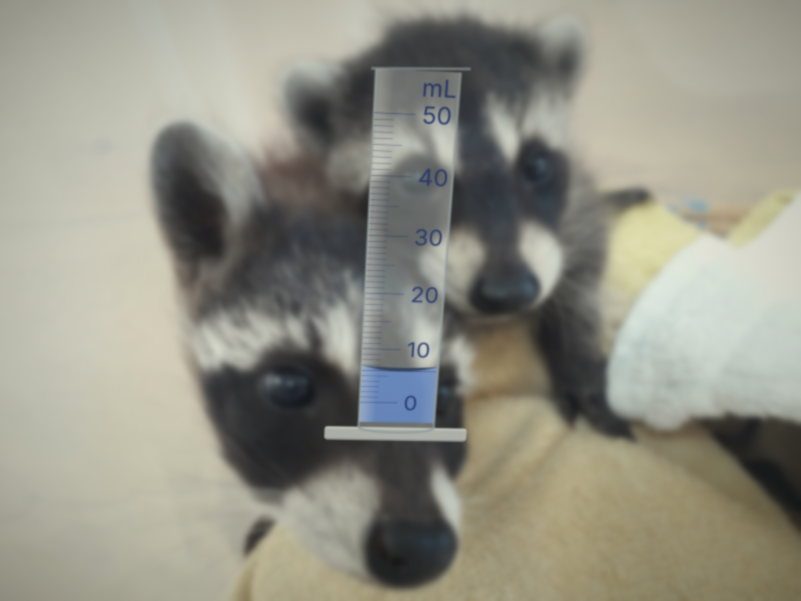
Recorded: value=6 unit=mL
